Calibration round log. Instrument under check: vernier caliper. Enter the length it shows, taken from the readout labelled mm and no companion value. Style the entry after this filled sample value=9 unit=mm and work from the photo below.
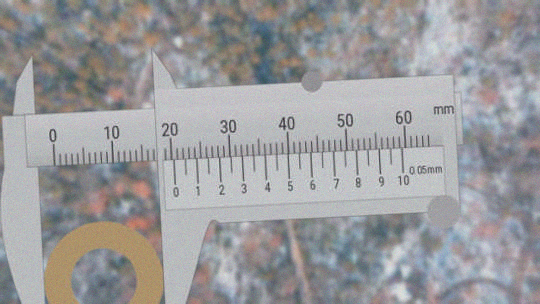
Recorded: value=20.4 unit=mm
